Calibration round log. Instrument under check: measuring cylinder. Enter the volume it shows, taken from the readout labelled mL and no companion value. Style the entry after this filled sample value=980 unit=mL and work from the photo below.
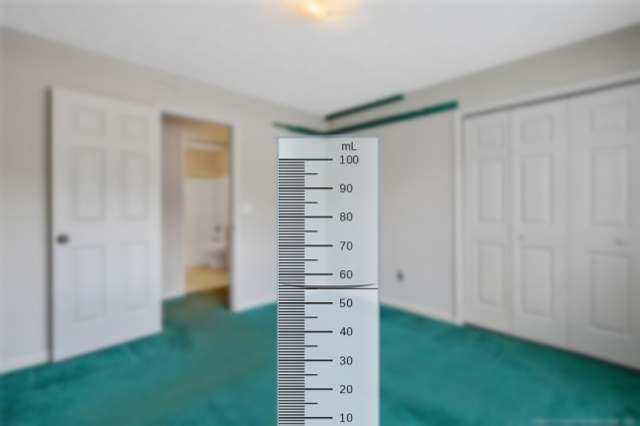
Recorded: value=55 unit=mL
